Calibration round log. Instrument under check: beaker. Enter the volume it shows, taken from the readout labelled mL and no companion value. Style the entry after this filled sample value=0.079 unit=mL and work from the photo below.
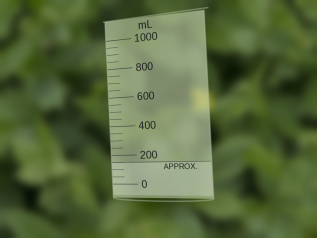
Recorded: value=150 unit=mL
